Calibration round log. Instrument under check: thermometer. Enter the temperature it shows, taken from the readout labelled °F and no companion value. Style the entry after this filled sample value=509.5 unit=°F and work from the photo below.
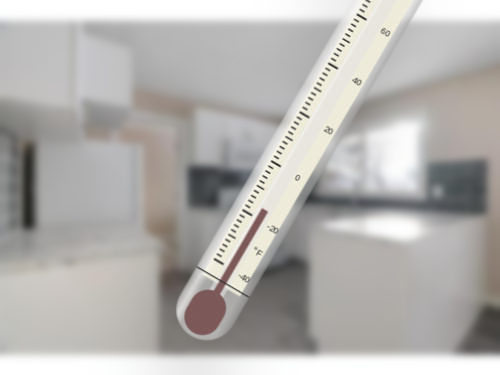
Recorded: value=-16 unit=°F
